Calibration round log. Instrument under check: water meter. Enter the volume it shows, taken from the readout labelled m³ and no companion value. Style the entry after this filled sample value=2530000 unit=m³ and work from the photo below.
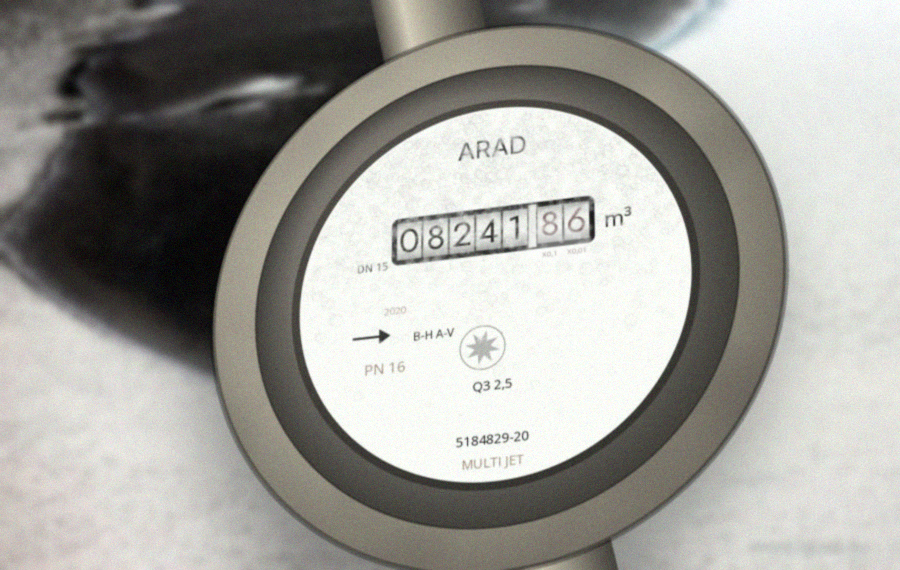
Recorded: value=8241.86 unit=m³
